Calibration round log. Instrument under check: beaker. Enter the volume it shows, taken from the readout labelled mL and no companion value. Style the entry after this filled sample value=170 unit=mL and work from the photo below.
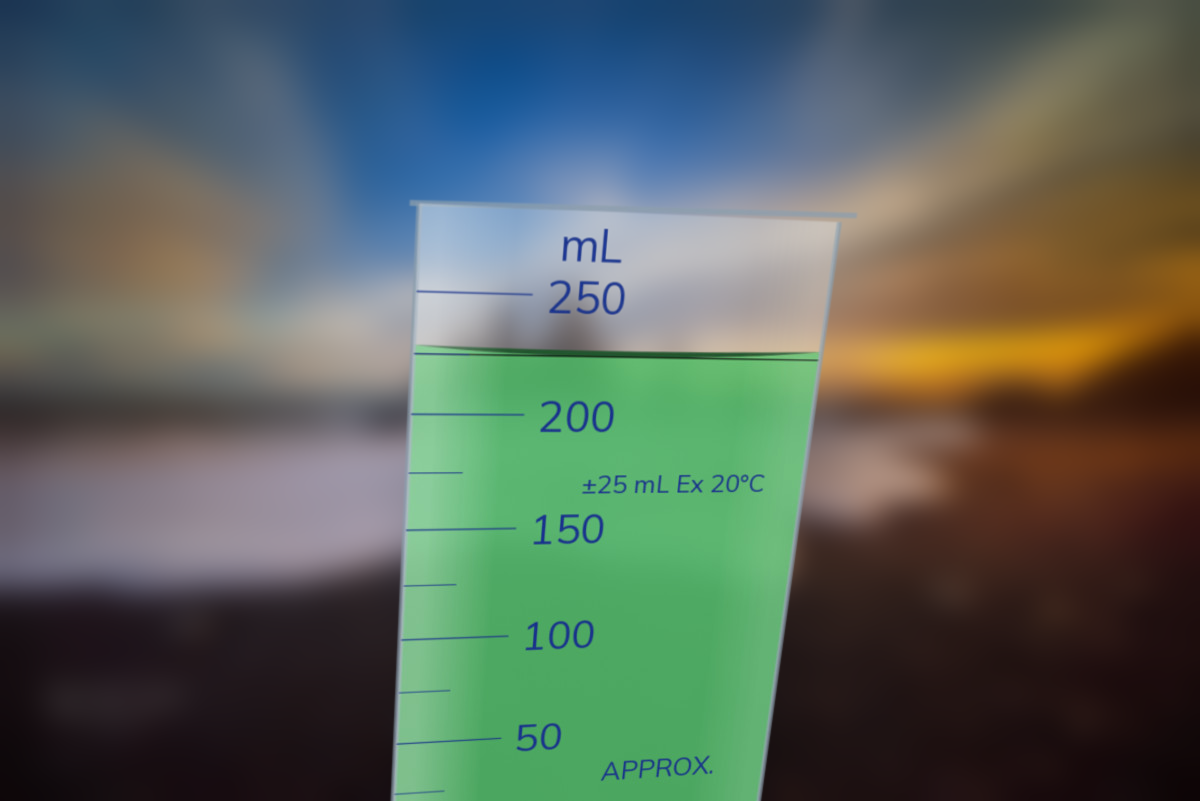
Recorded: value=225 unit=mL
